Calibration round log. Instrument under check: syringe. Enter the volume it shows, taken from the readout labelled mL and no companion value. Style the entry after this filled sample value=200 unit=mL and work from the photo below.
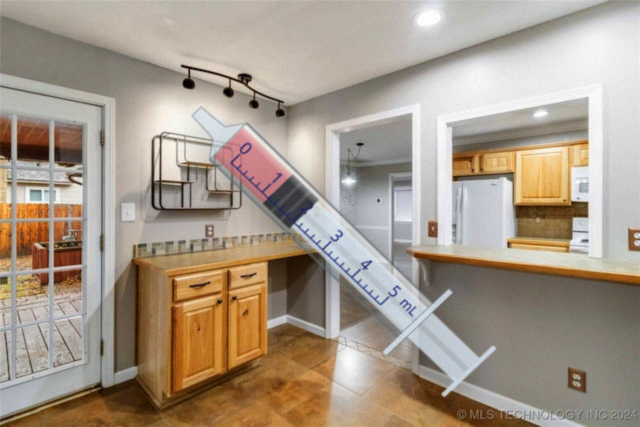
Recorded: value=1.2 unit=mL
